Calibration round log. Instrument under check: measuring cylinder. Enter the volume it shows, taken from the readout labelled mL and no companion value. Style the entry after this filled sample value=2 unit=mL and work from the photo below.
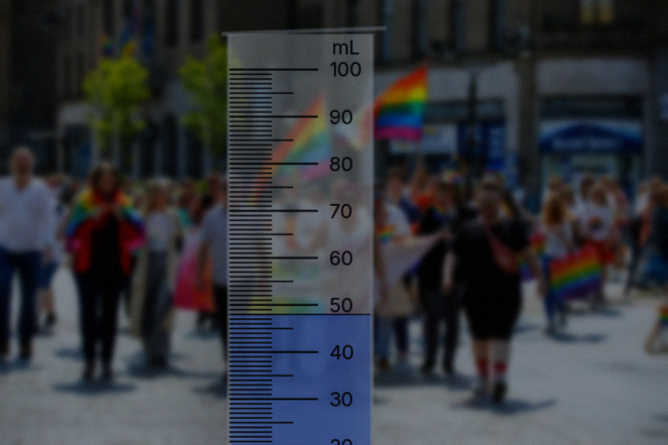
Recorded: value=48 unit=mL
